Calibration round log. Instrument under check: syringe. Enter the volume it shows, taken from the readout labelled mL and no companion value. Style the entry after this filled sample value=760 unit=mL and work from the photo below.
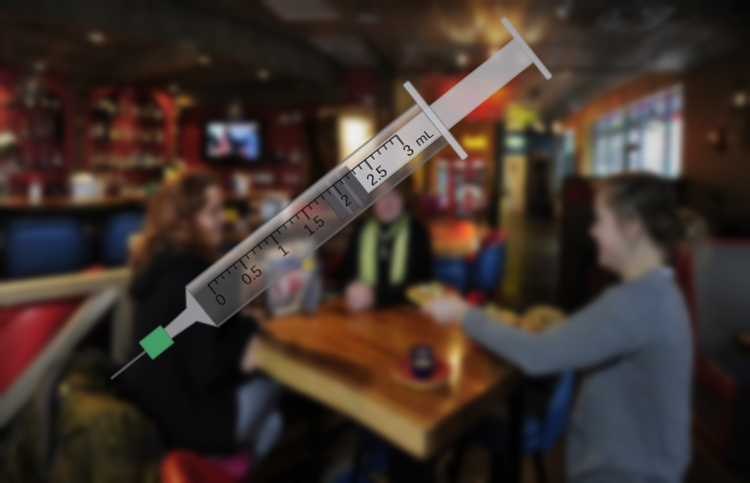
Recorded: value=1.8 unit=mL
